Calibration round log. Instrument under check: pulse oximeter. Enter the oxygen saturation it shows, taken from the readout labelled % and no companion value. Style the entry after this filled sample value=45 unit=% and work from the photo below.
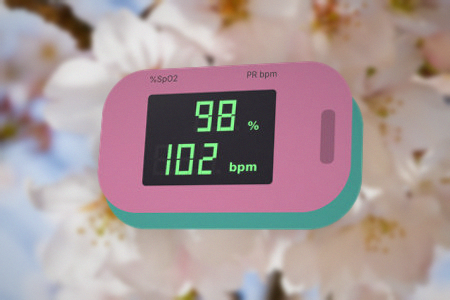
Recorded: value=98 unit=%
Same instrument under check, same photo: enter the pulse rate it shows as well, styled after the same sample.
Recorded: value=102 unit=bpm
